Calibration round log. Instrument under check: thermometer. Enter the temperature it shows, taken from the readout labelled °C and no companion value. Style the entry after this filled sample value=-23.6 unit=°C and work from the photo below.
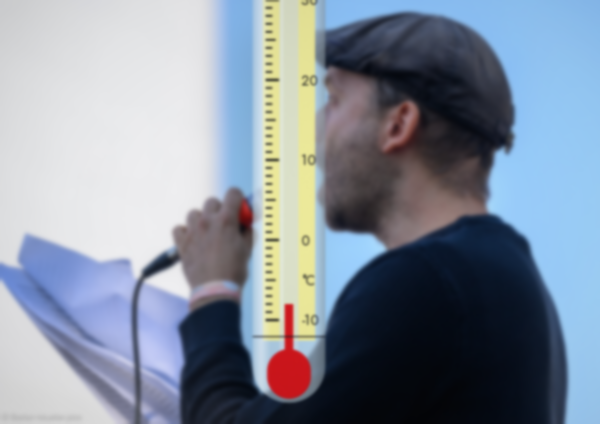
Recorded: value=-8 unit=°C
